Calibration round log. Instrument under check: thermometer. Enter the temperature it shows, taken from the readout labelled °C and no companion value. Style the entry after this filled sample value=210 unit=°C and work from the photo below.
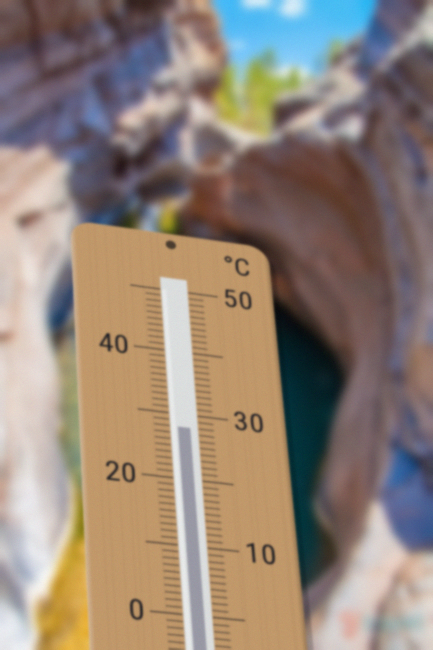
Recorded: value=28 unit=°C
